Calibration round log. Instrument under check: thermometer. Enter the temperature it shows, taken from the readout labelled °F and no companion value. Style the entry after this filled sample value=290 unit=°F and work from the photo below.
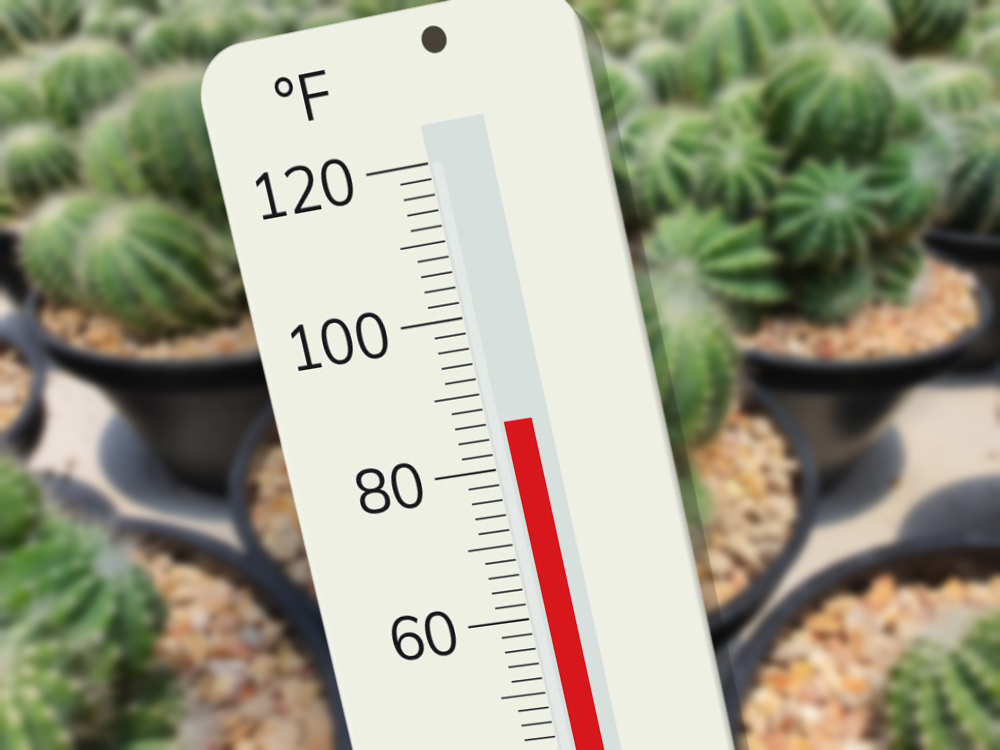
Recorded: value=86 unit=°F
